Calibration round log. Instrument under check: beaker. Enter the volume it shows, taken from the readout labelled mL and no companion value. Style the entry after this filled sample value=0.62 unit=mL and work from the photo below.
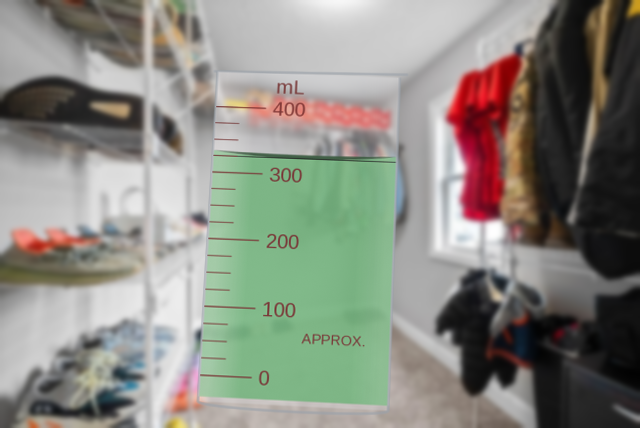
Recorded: value=325 unit=mL
